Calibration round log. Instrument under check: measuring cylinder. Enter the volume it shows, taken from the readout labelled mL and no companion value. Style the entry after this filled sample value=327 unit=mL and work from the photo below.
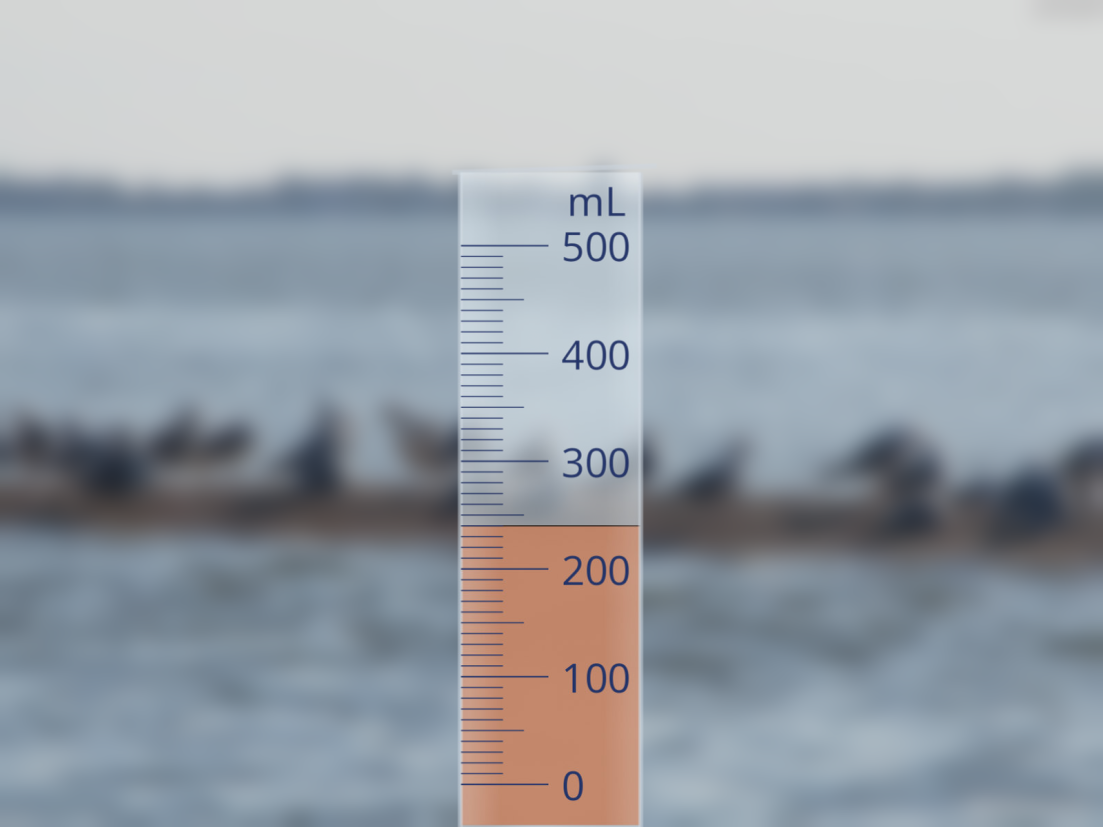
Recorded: value=240 unit=mL
